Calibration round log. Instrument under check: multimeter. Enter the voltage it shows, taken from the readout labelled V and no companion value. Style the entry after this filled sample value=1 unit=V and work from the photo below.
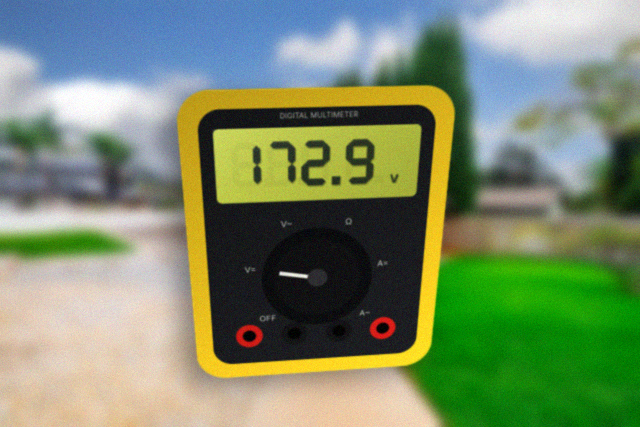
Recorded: value=172.9 unit=V
